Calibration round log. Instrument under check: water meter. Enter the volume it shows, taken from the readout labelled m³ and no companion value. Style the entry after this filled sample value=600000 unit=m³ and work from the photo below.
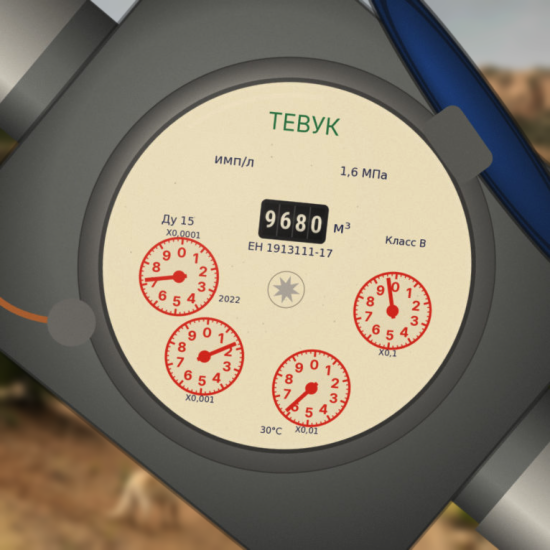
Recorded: value=9679.9617 unit=m³
